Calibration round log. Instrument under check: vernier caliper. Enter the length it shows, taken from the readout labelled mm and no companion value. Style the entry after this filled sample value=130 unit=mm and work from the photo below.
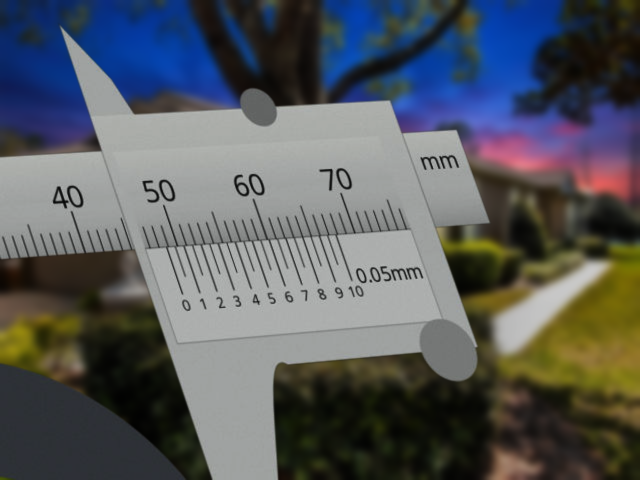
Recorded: value=48.8 unit=mm
